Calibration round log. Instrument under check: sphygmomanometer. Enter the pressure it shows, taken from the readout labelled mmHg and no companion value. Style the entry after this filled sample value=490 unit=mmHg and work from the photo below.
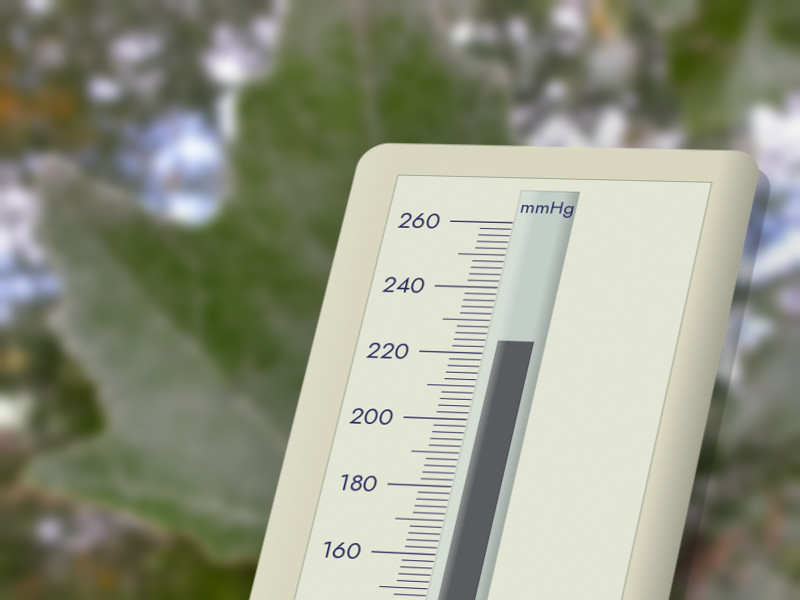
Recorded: value=224 unit=mmHg
